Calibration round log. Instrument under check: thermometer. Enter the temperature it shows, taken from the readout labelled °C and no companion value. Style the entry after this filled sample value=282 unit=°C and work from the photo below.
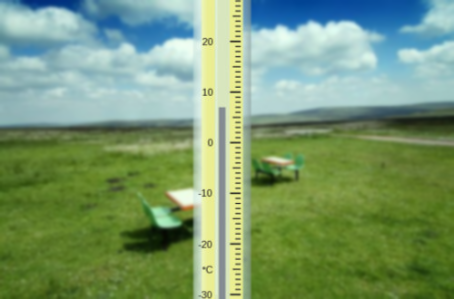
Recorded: value=7 unit=°C
